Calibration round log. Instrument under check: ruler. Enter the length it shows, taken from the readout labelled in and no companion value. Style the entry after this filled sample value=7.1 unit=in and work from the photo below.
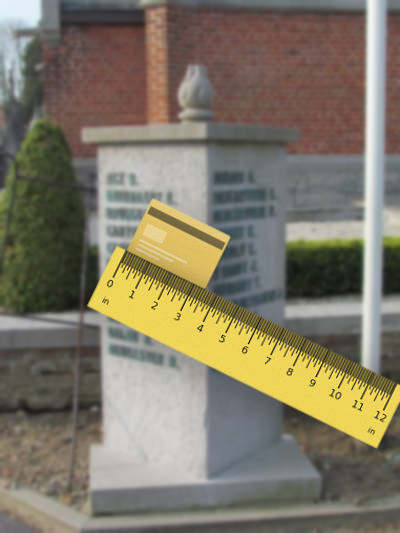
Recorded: value=3.5 unit=in
